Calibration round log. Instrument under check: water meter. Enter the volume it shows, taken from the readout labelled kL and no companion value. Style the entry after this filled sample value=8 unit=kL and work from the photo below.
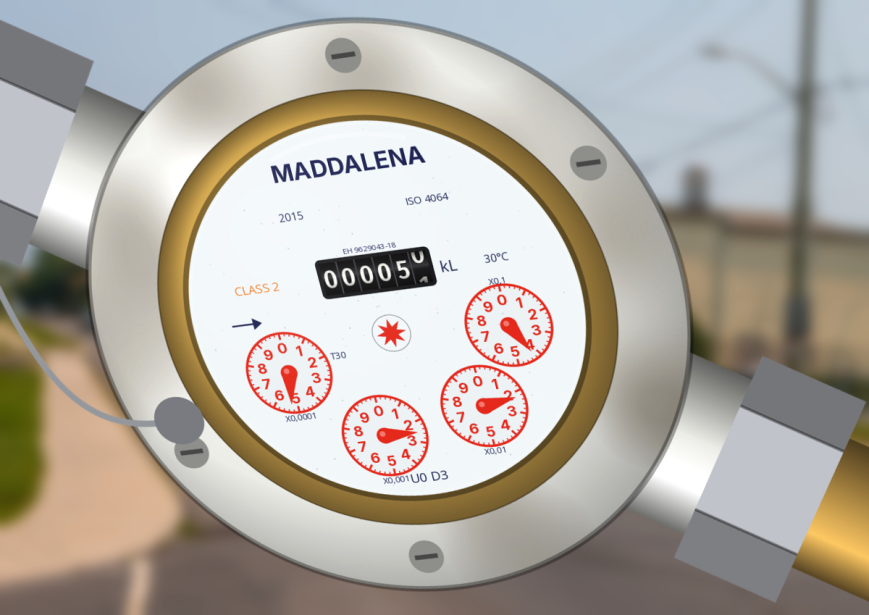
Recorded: value=50.4225 unit=kL
